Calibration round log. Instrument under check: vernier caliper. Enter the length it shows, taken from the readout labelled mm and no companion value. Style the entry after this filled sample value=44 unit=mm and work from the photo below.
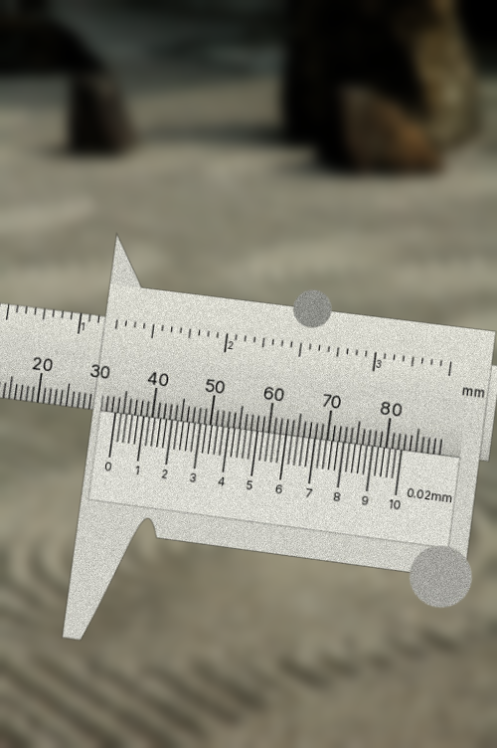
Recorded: value=33.6 unit=mm
